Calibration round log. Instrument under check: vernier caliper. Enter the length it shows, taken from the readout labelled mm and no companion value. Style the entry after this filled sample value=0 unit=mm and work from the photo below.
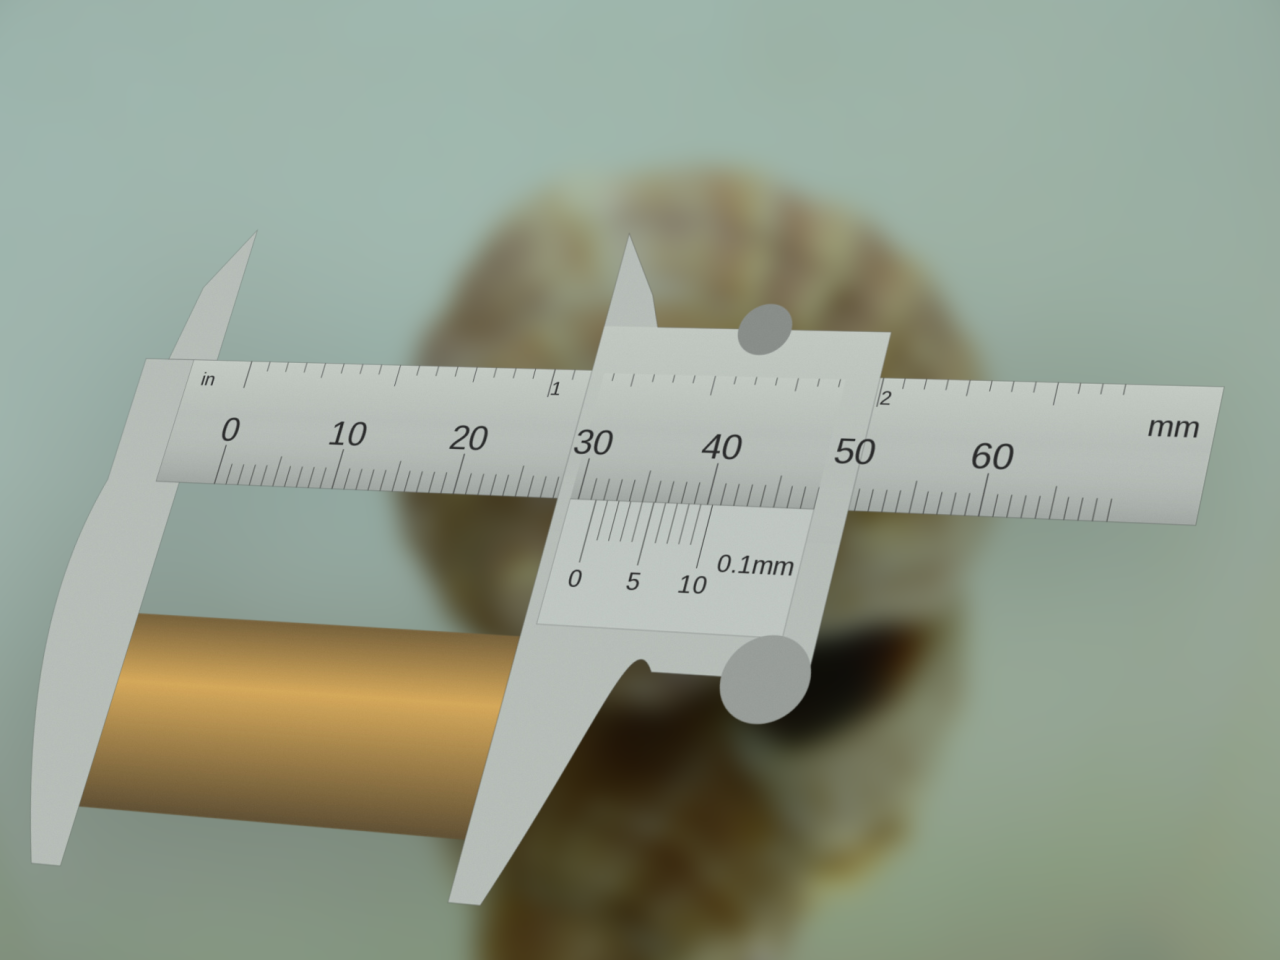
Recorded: value=31.4 unit=mm
